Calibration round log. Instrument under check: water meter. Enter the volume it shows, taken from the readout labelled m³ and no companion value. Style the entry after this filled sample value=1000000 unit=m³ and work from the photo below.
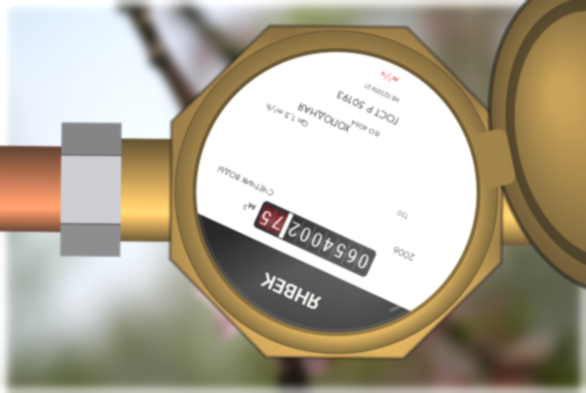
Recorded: value=654002.75 unit=m³
